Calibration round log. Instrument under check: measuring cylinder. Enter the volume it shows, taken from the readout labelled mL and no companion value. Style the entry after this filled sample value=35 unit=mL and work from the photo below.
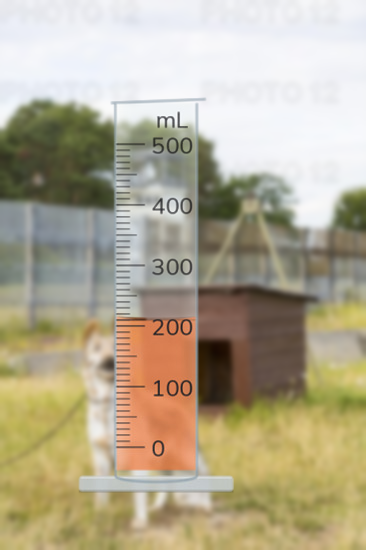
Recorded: value=210 unit=mL
